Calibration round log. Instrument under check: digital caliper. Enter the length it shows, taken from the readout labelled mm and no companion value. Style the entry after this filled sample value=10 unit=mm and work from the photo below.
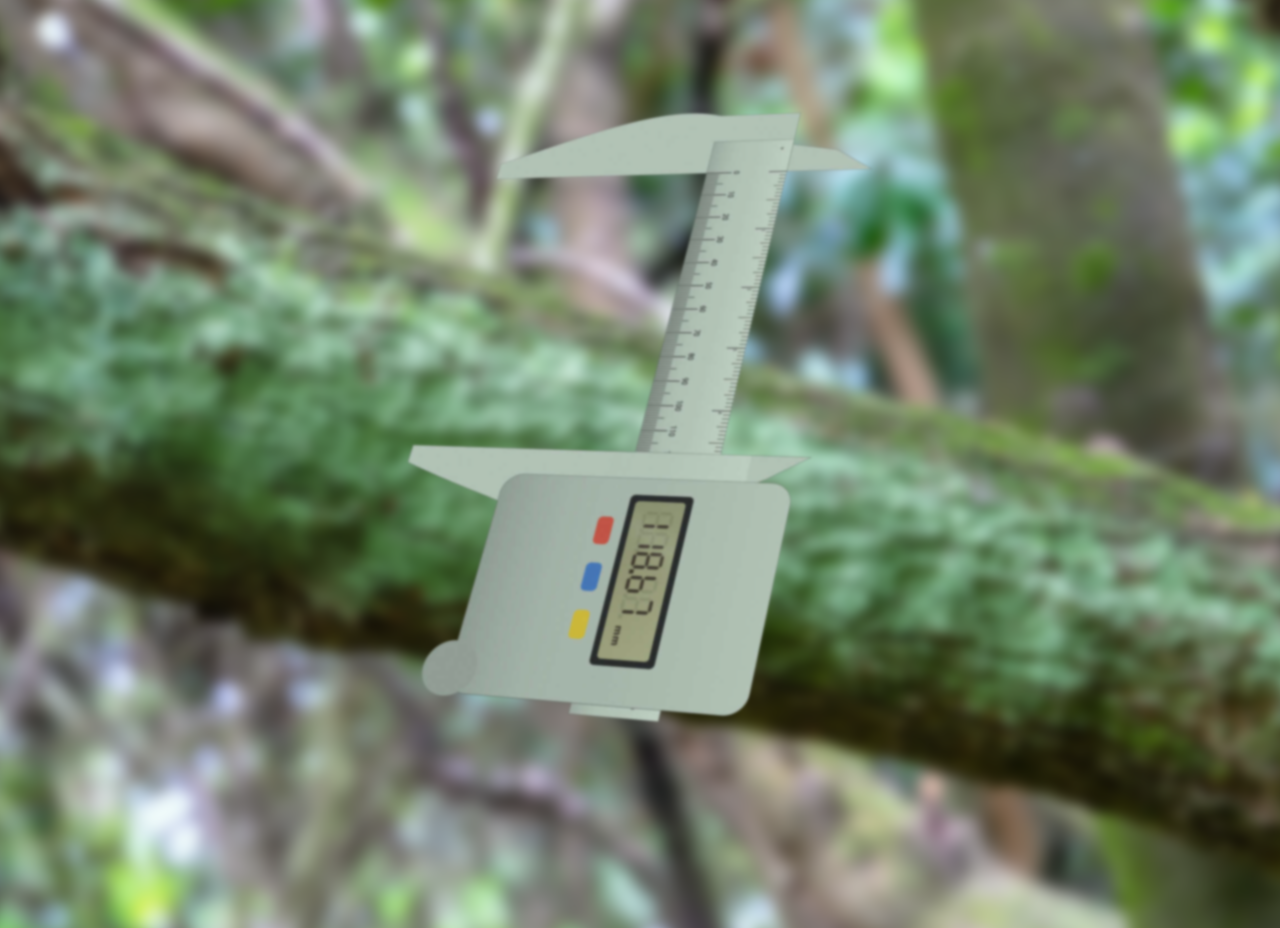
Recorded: value=118.67 unit=mm
